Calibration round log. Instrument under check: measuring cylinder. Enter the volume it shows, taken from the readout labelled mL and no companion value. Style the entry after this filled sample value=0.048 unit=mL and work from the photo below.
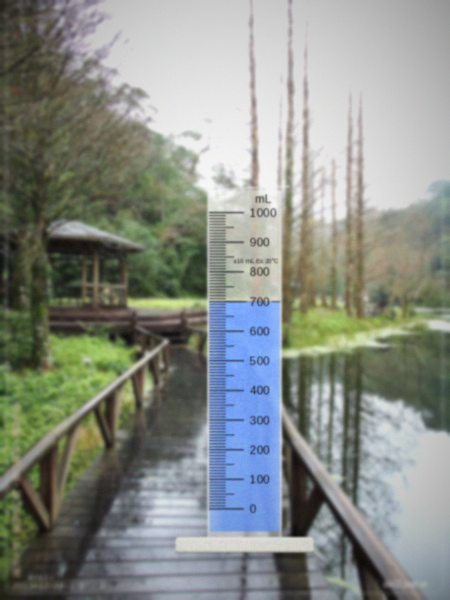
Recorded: value=700 unit=mL
